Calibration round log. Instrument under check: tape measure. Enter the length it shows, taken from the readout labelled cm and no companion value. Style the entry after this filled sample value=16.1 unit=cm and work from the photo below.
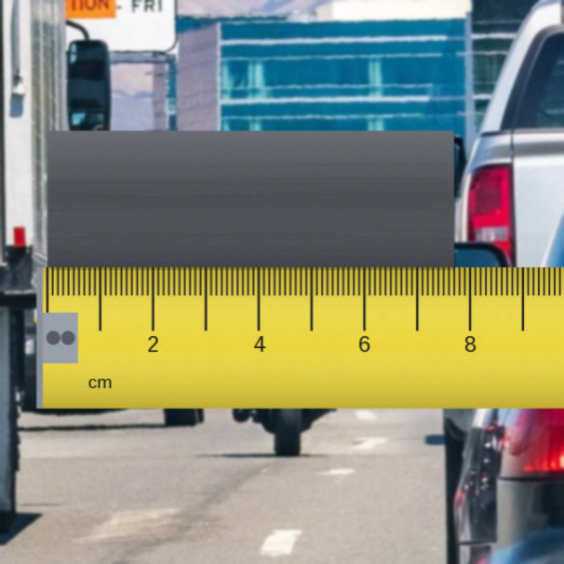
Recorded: value=7.7 unit=cm
